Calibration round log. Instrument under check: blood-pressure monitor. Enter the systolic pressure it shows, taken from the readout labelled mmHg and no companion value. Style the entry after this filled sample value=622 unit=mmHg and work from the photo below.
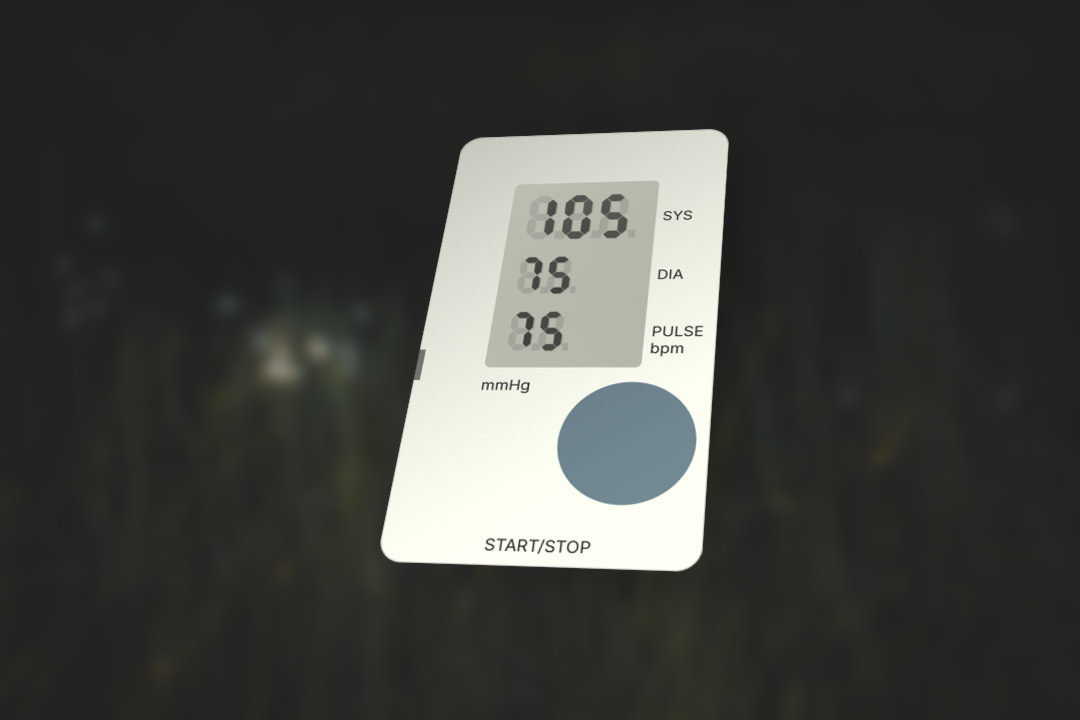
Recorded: value=105 unit=mmHg
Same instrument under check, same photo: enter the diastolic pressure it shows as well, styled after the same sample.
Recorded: value=75 unit=mmHg
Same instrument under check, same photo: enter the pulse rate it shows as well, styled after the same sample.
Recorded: value=75 unit=bpm
